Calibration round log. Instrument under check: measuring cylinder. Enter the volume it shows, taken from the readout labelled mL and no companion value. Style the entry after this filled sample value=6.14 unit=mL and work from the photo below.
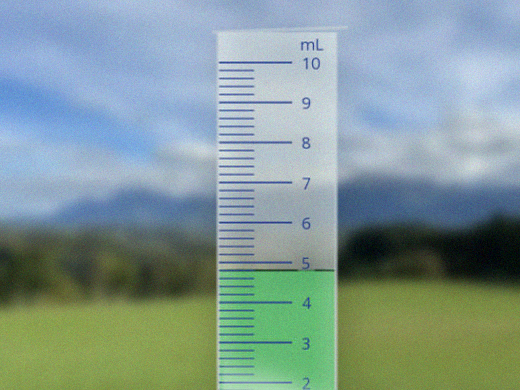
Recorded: value=4.8 unit=mL
